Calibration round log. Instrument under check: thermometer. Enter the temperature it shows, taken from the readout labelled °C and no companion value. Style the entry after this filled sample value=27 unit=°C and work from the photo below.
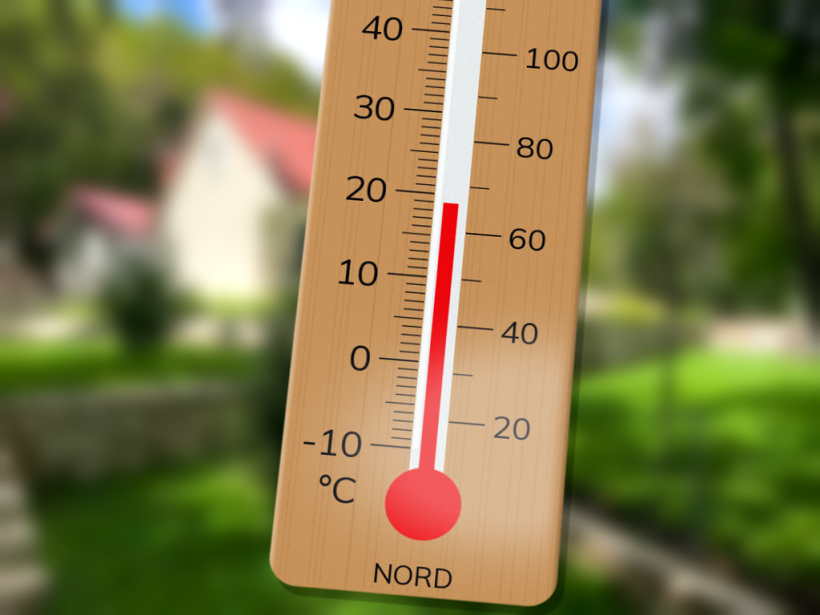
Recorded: value=19 unit=°C
